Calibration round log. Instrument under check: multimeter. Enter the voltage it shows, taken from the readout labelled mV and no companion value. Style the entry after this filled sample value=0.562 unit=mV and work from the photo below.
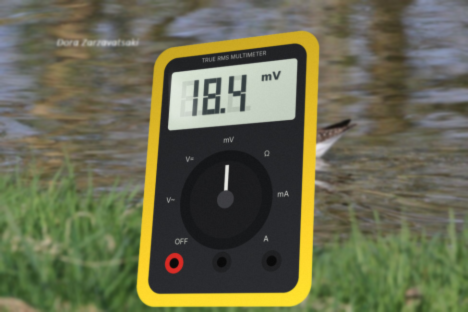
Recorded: value=18.4 unit=mV
